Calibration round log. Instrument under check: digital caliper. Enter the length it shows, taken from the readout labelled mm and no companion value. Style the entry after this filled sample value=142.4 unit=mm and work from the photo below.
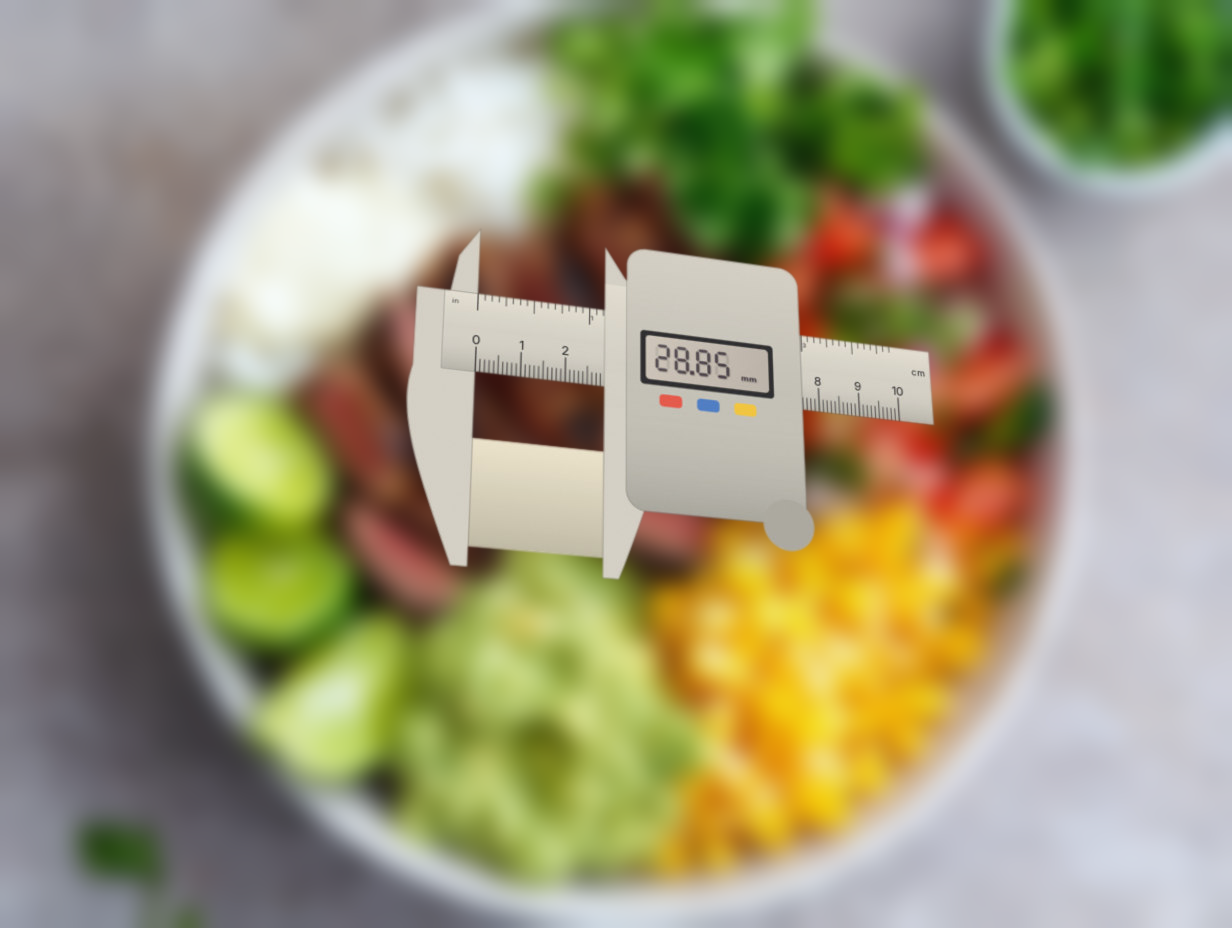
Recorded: value=28.85 unit=mm
